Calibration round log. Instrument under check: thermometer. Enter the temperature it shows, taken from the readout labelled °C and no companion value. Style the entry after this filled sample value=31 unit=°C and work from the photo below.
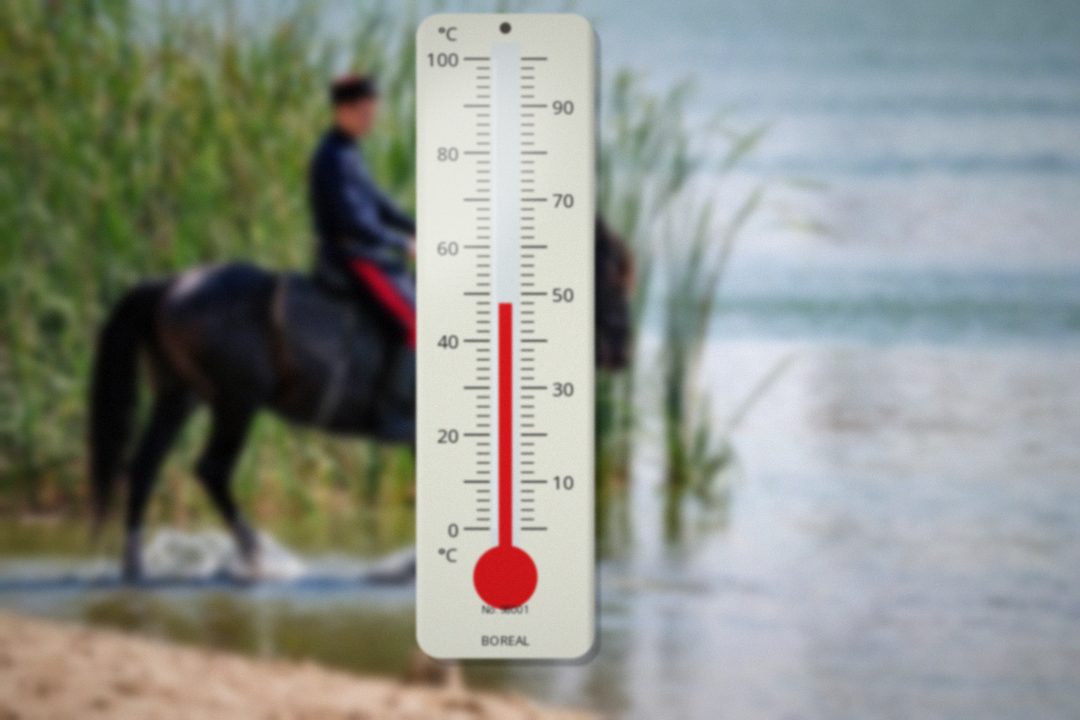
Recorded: value=48 unit=°C
